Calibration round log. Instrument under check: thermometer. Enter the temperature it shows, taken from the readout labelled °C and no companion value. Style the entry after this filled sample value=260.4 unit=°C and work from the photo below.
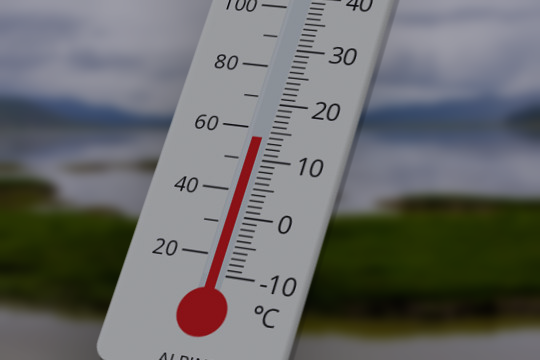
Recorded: value=14 unit=°C
